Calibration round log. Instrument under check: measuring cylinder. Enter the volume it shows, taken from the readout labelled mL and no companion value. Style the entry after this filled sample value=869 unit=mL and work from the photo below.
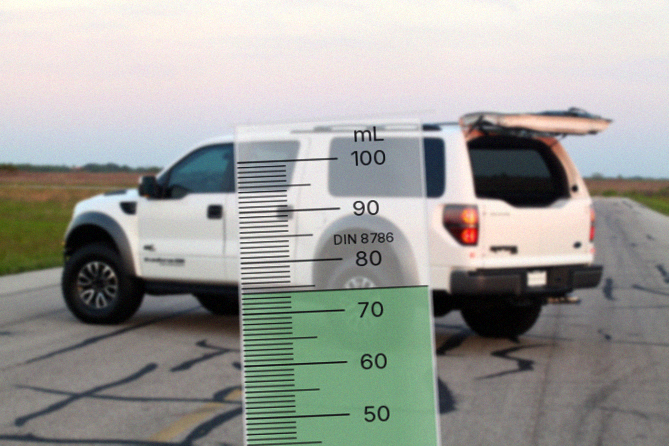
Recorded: value=74 unit=mL
